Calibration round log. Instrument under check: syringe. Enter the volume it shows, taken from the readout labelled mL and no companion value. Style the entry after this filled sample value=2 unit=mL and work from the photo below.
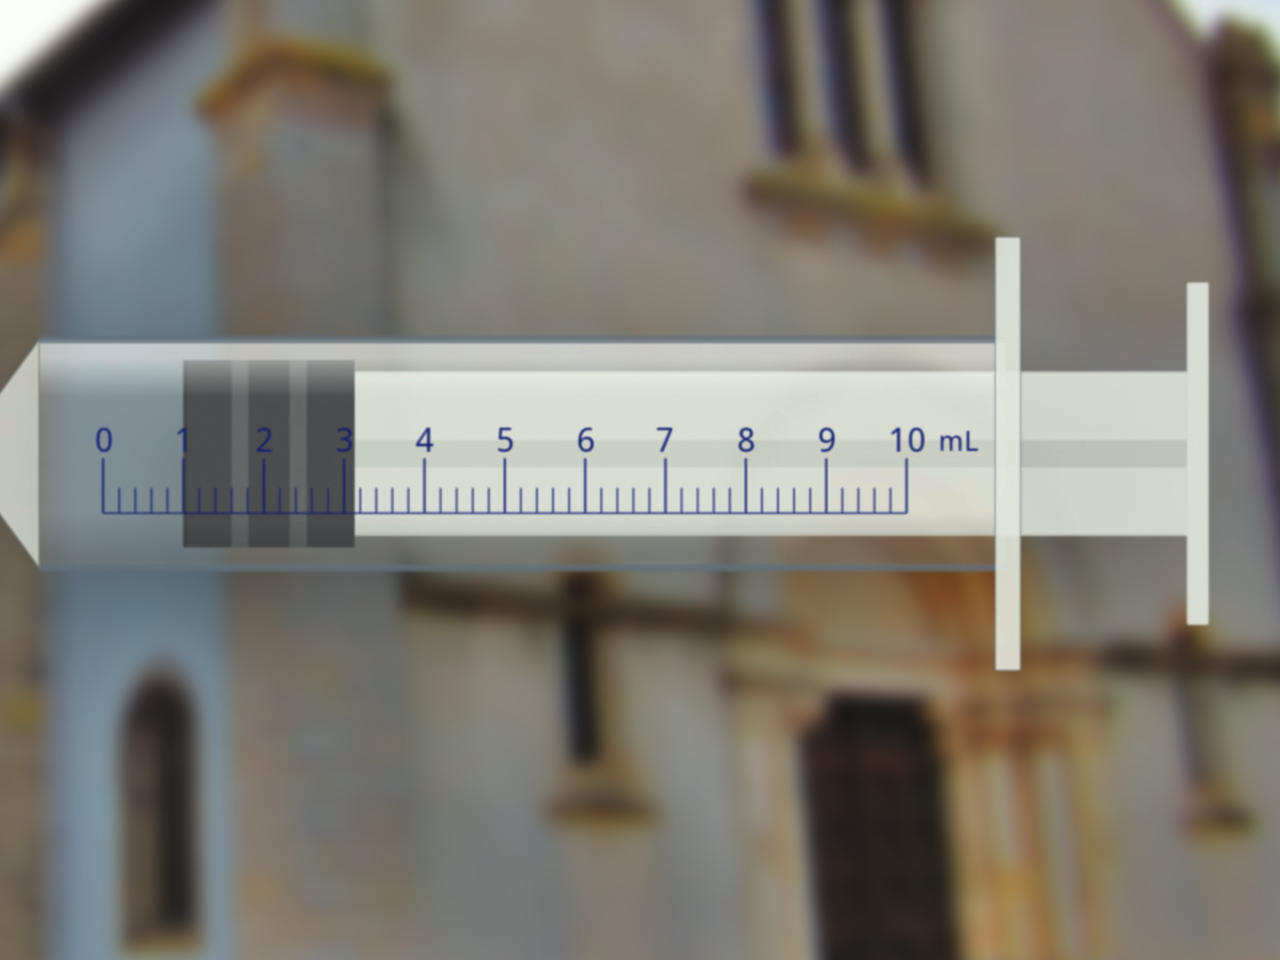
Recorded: value=1 unit=mL
